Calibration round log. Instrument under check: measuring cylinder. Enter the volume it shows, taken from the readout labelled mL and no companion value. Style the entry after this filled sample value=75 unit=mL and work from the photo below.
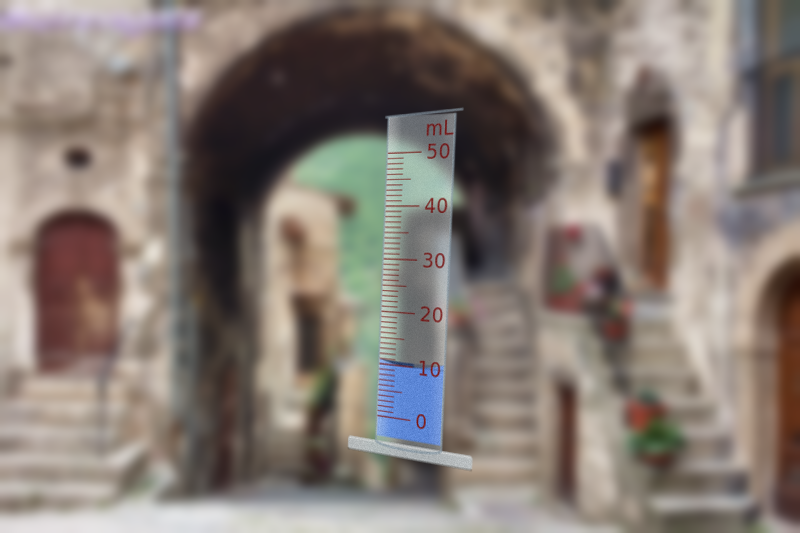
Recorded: value=10 unit=mL
